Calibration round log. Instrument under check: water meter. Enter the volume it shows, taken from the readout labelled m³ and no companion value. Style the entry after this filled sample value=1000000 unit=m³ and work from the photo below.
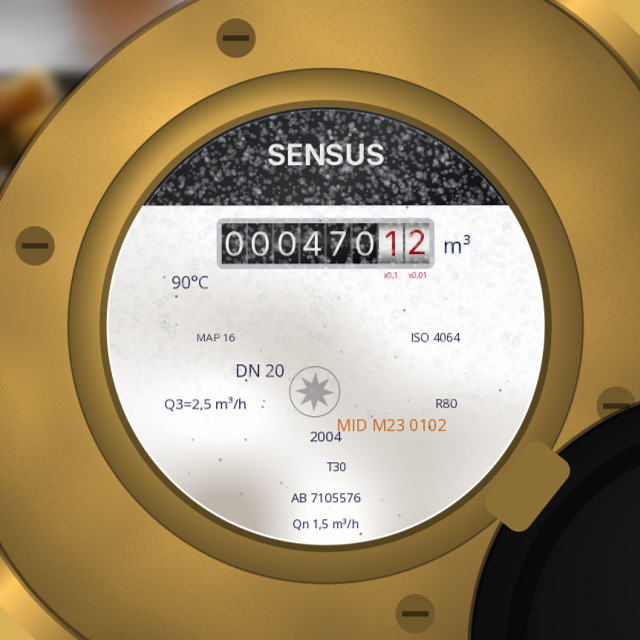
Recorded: value=470.12 unit=m³
